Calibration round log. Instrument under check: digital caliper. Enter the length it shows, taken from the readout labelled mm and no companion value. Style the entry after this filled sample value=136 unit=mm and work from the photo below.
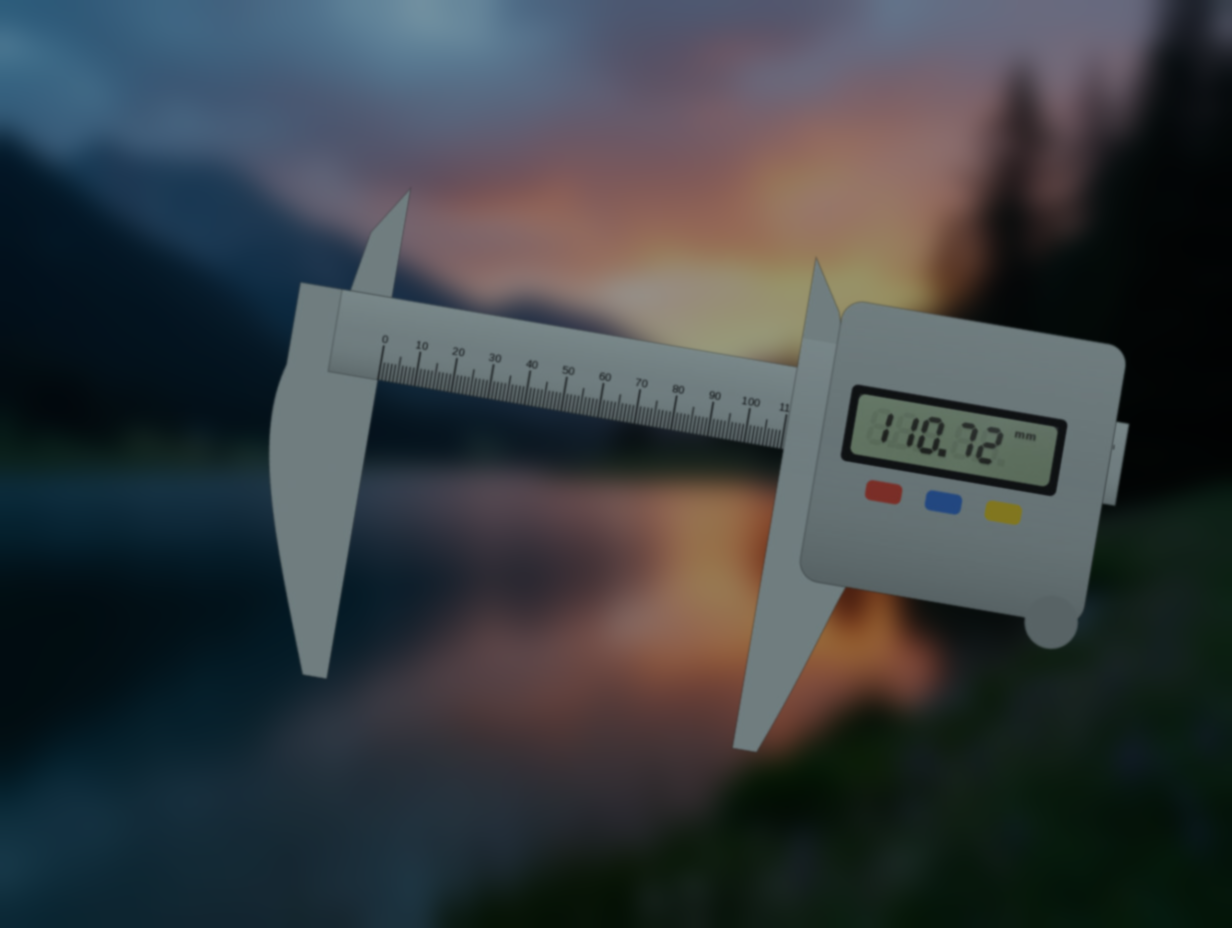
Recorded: value=110.72 unit=mm
